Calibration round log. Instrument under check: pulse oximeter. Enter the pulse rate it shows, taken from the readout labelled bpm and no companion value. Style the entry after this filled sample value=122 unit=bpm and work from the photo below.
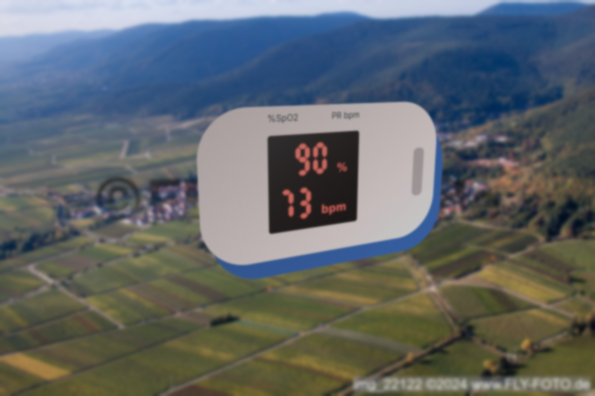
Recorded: value=73 unit=bpm
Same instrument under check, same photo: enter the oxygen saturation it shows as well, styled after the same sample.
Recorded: value=90 unit=%
